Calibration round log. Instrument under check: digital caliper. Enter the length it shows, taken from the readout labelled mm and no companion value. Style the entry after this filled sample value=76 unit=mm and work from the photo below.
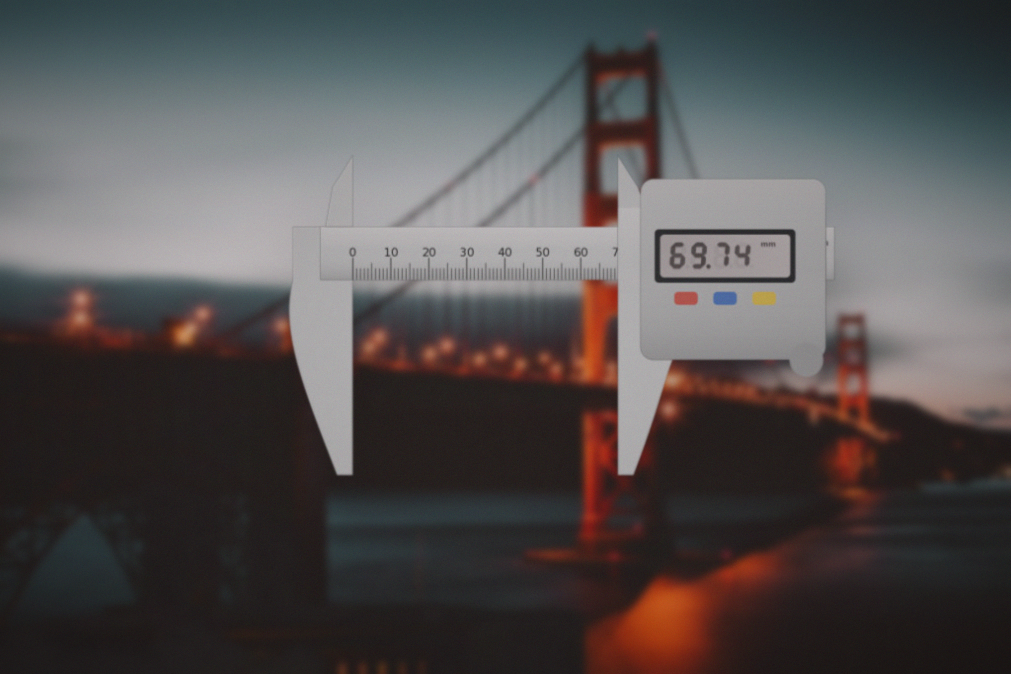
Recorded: value=69.74 unit=mm
